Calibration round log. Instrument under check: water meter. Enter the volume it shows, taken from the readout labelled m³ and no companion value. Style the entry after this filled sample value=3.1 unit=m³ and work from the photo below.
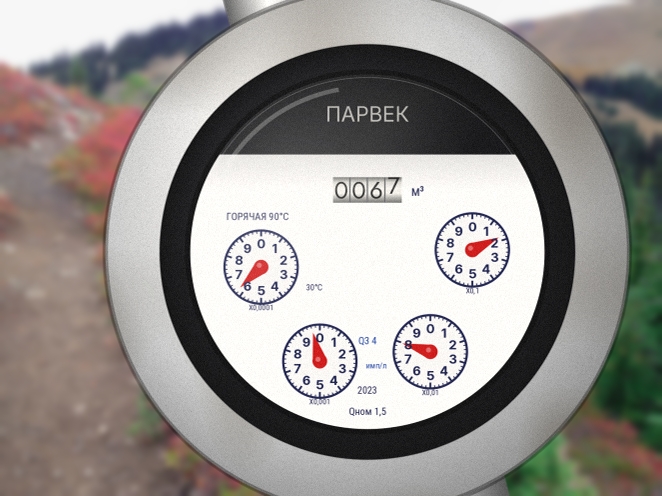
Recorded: value=67.1796 unit=m³
